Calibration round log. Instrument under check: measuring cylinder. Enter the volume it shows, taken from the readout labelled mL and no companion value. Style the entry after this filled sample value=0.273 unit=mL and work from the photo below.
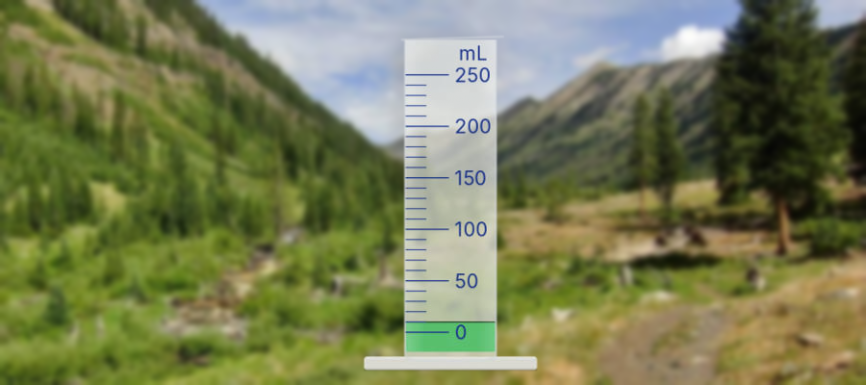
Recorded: value=10 unit=mL
